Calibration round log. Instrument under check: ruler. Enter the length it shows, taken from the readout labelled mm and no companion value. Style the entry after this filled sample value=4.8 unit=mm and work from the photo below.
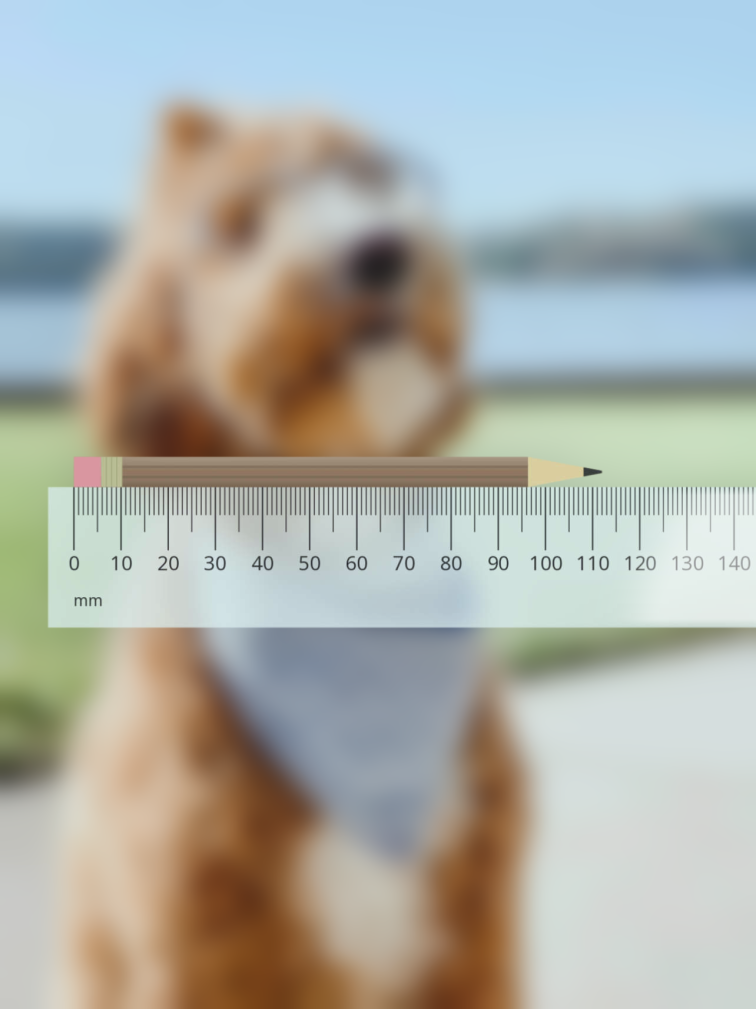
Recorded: value=112 unit=mm
